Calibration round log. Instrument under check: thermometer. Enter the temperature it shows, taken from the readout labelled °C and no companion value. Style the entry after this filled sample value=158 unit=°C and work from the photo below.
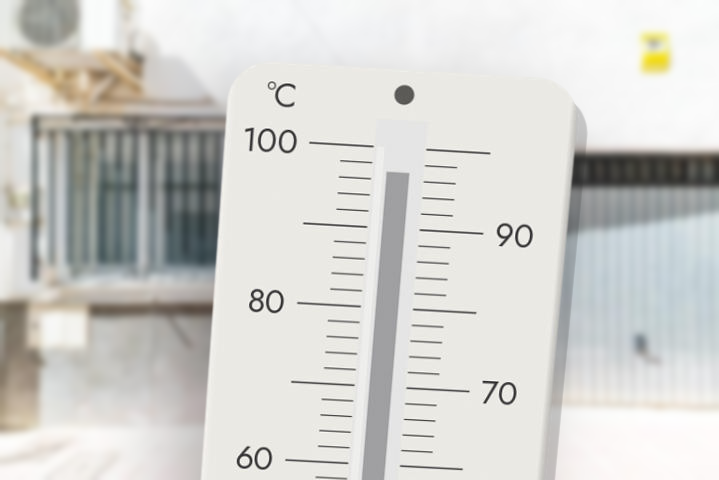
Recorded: value=97 unit=°C
